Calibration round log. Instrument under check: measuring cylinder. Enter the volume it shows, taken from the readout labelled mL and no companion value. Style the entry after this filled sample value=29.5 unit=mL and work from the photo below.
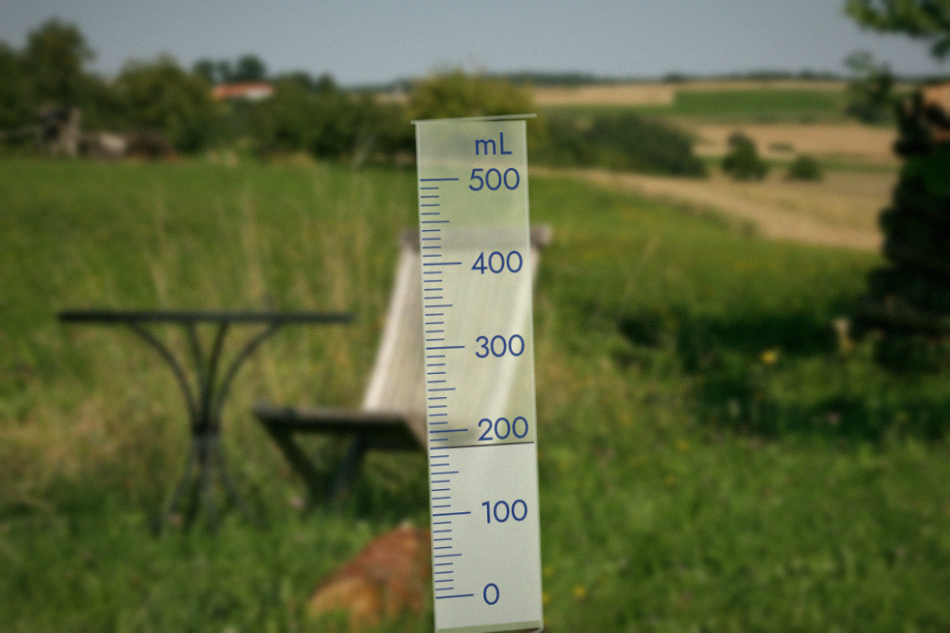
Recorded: value=180 unit=mL
